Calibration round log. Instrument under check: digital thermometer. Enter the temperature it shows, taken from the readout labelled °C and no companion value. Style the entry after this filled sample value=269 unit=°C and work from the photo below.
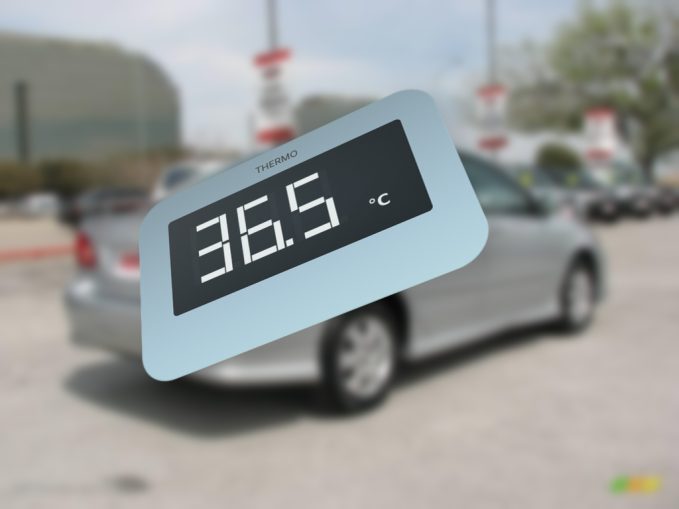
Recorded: value=36.5 unit=°C
